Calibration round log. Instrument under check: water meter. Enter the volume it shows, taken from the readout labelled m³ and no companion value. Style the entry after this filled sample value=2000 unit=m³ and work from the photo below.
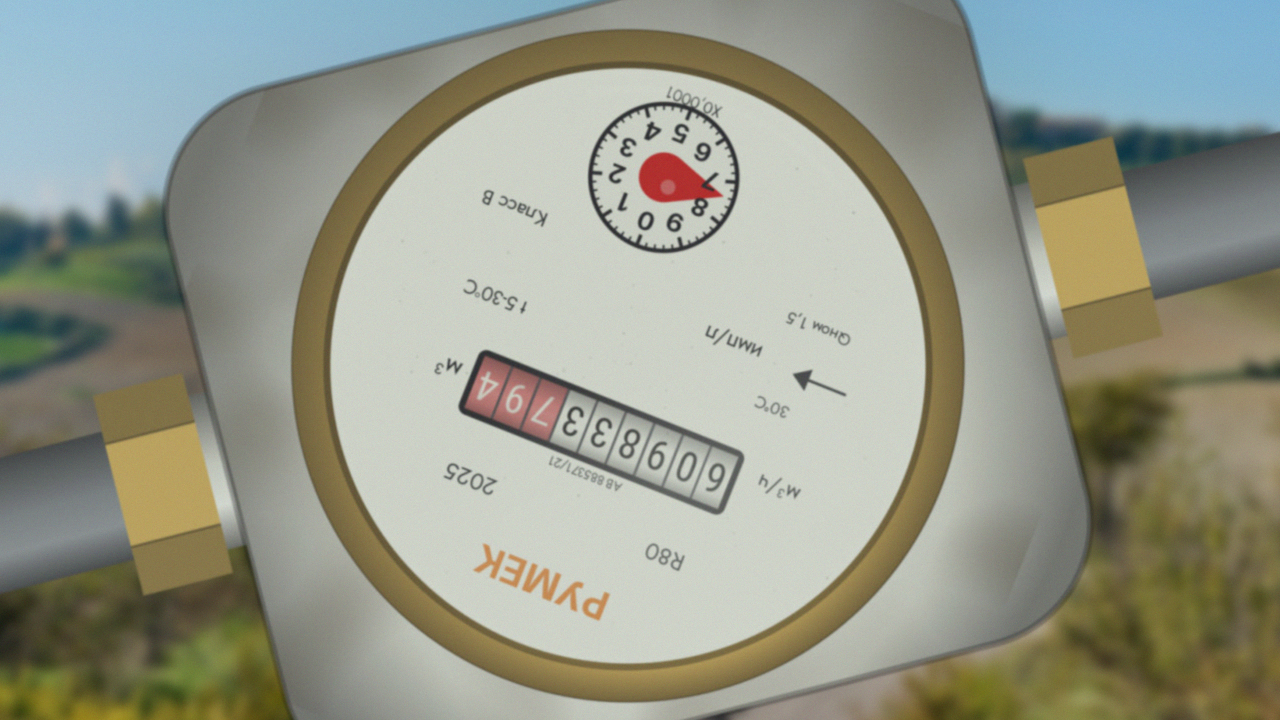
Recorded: value=609833.7947 unit=m³
